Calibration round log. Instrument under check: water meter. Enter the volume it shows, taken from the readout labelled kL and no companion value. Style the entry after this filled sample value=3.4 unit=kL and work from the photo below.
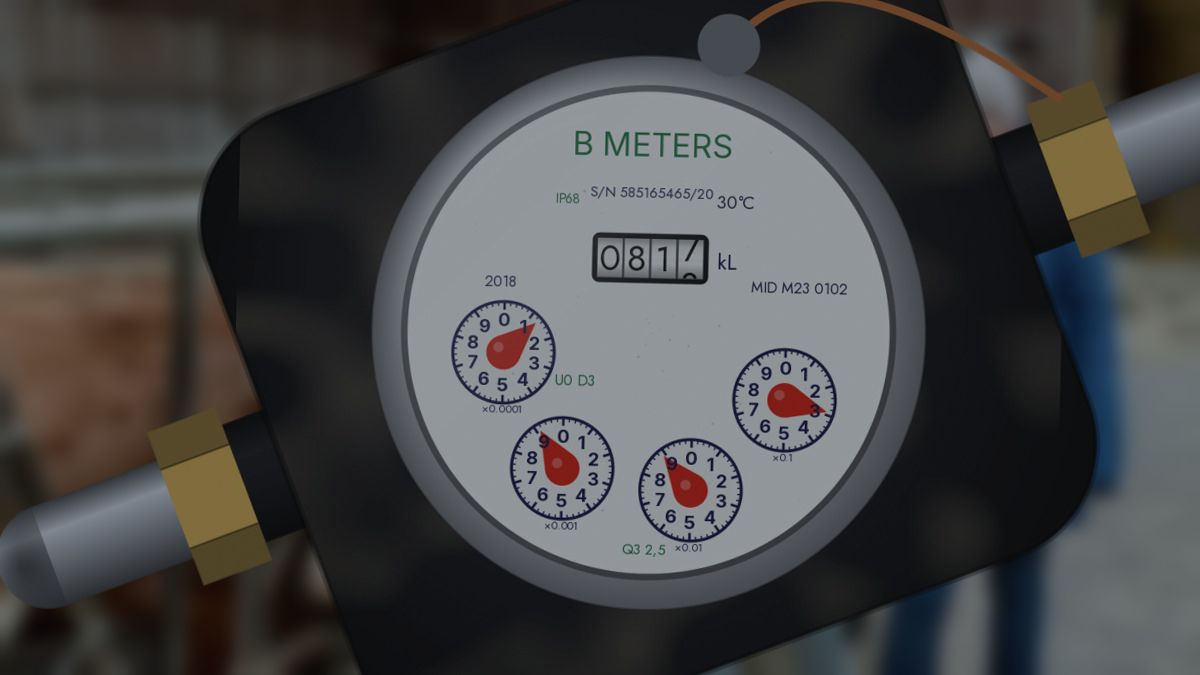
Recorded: value=817.2891 unit=kL
